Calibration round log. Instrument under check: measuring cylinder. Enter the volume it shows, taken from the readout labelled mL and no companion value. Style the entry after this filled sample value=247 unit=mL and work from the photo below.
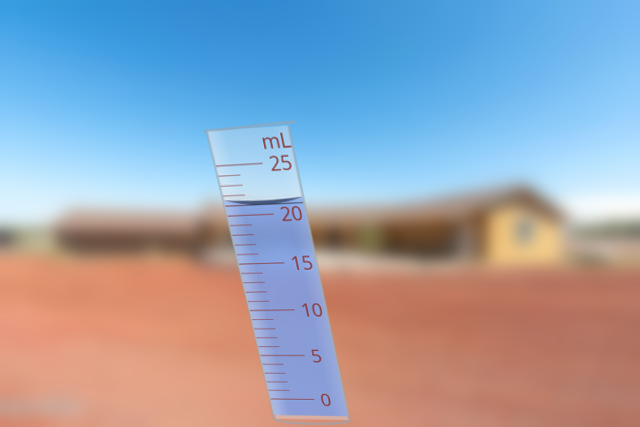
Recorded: value=21 unit=mL
